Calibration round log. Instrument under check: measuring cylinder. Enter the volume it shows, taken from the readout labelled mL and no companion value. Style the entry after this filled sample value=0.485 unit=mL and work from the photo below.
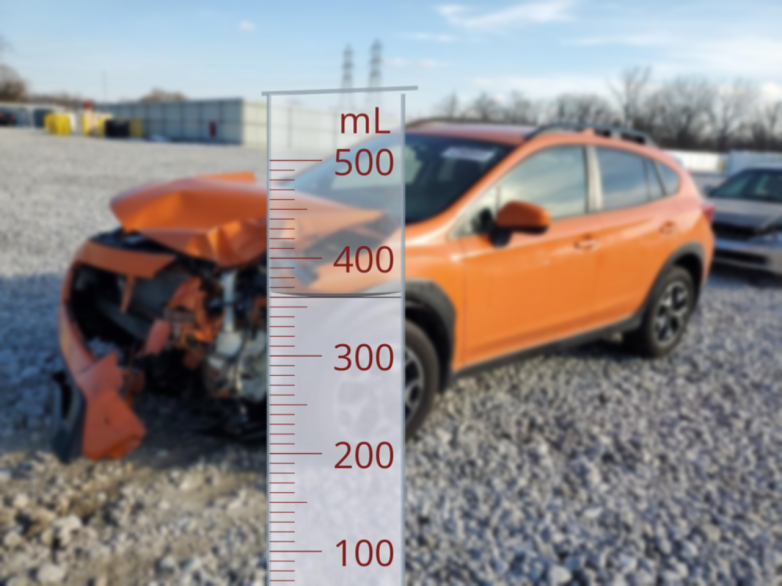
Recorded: value=360 unit=mL
